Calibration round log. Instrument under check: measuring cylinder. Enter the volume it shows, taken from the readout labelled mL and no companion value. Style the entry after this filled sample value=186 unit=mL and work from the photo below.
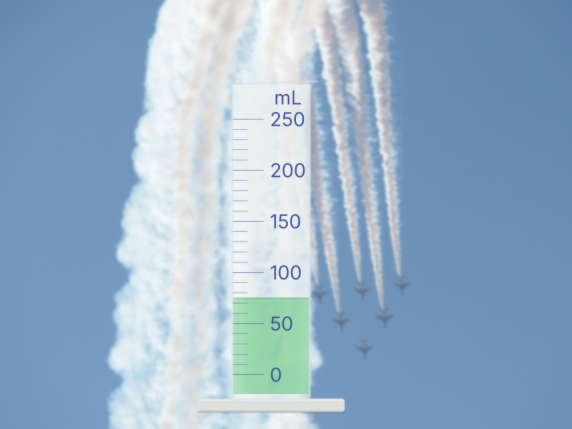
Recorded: value=75 unit=mL
